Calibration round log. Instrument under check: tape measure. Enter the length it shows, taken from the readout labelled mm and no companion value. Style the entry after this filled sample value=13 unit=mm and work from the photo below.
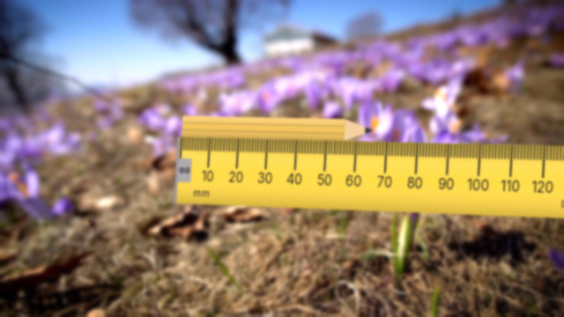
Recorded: value=65 unit=mm
